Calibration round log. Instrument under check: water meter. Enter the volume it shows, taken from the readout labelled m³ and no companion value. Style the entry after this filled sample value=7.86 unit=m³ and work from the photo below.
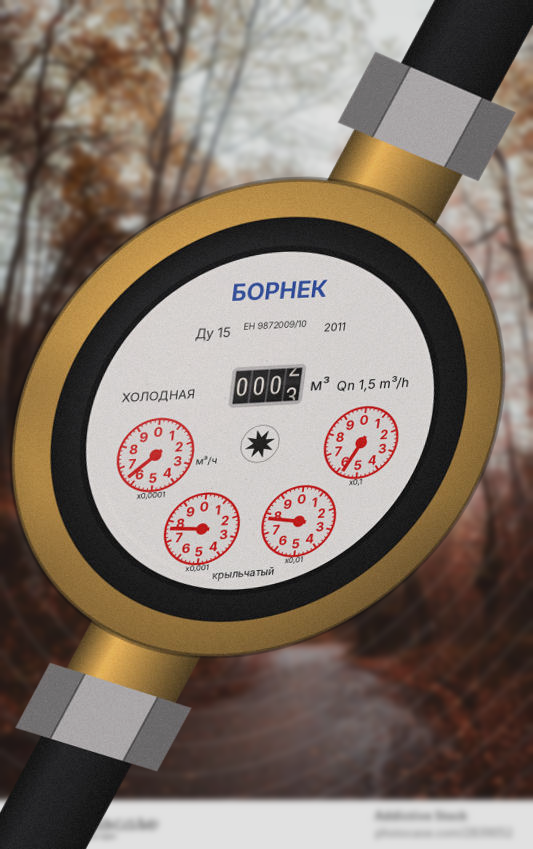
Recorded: value=2.5776 unit=m³
